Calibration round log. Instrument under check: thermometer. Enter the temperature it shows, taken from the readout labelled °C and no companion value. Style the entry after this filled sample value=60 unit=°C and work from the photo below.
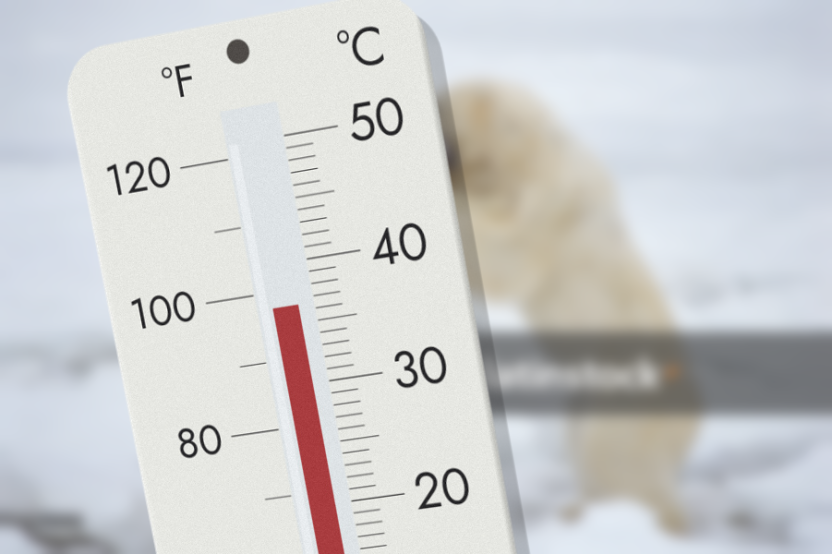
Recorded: value=36.5 unit=°C
